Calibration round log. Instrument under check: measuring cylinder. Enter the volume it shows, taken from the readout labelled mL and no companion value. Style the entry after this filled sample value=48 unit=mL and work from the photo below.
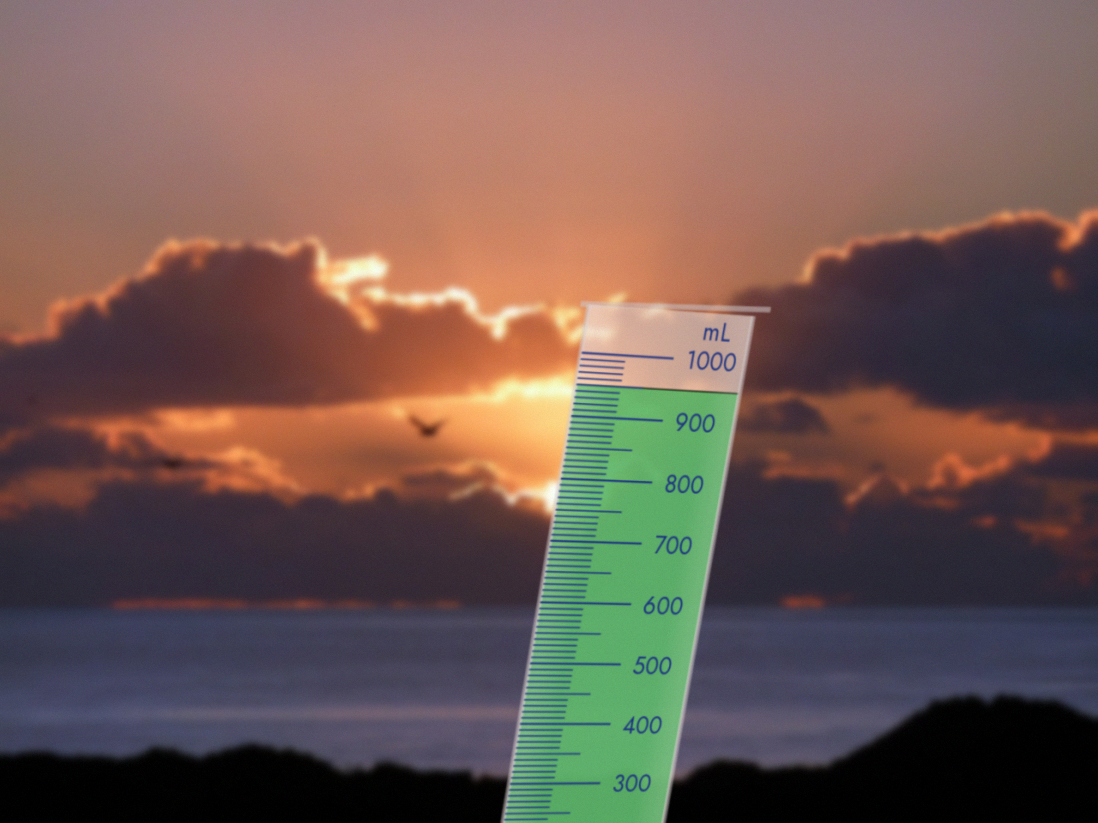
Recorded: value=950 unit=mL
